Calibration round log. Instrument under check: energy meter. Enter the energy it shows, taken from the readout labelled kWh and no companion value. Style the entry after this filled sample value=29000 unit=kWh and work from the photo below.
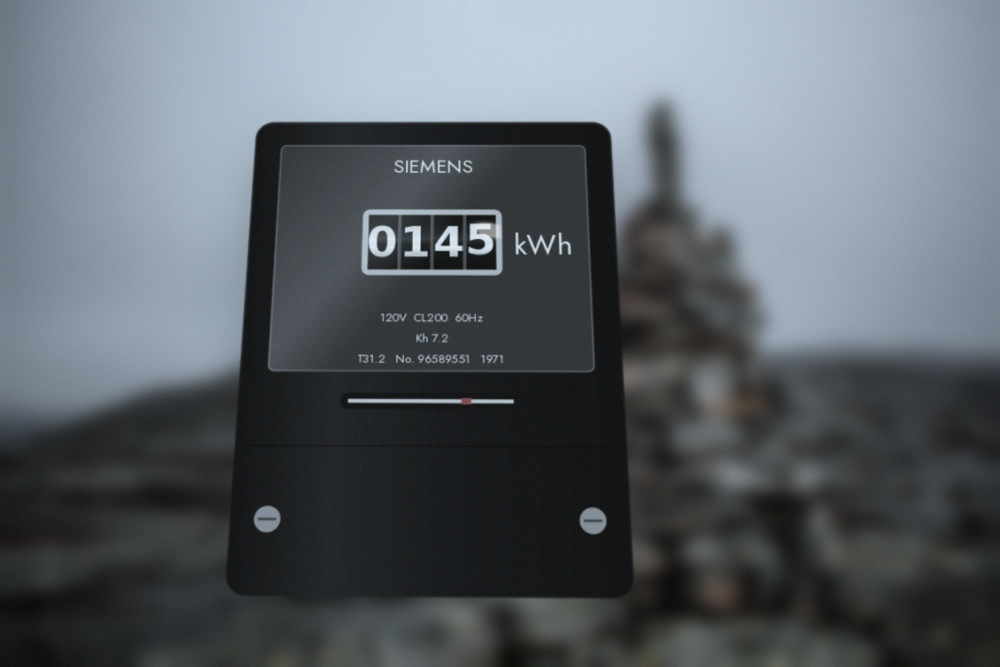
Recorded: value=145 unit=kWh
